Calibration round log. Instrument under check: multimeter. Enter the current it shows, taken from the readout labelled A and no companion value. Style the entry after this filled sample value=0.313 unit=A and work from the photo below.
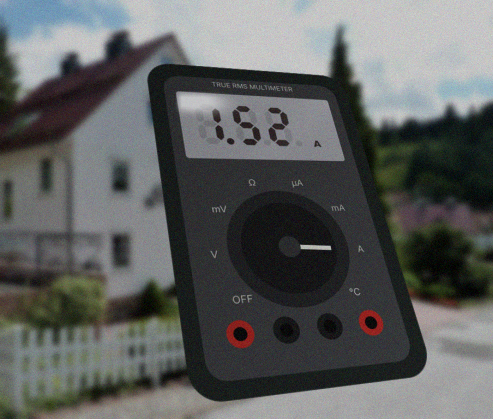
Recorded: value=1.52 unit=A
